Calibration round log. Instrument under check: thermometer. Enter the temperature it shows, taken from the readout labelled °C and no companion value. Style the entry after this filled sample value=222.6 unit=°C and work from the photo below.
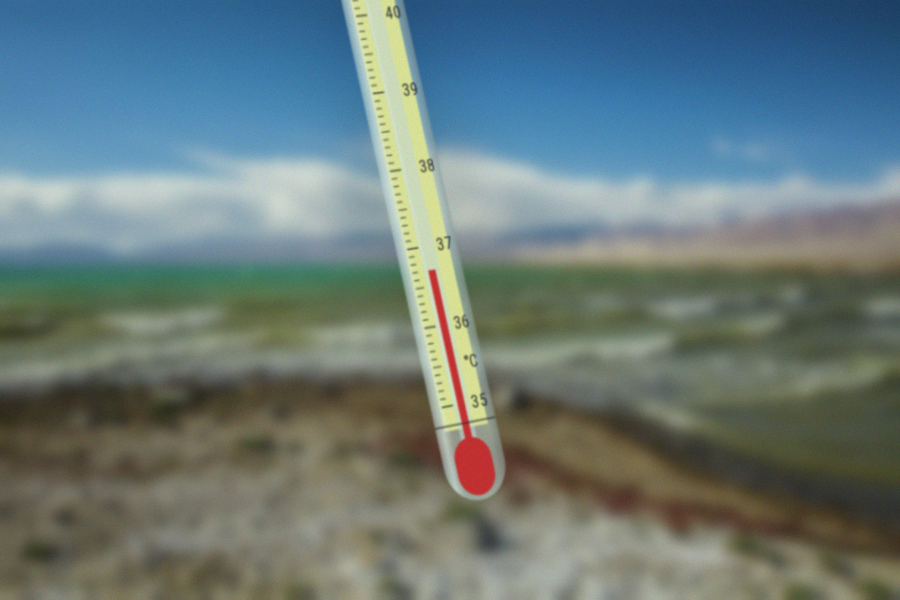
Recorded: value=36.7 unit=°C
